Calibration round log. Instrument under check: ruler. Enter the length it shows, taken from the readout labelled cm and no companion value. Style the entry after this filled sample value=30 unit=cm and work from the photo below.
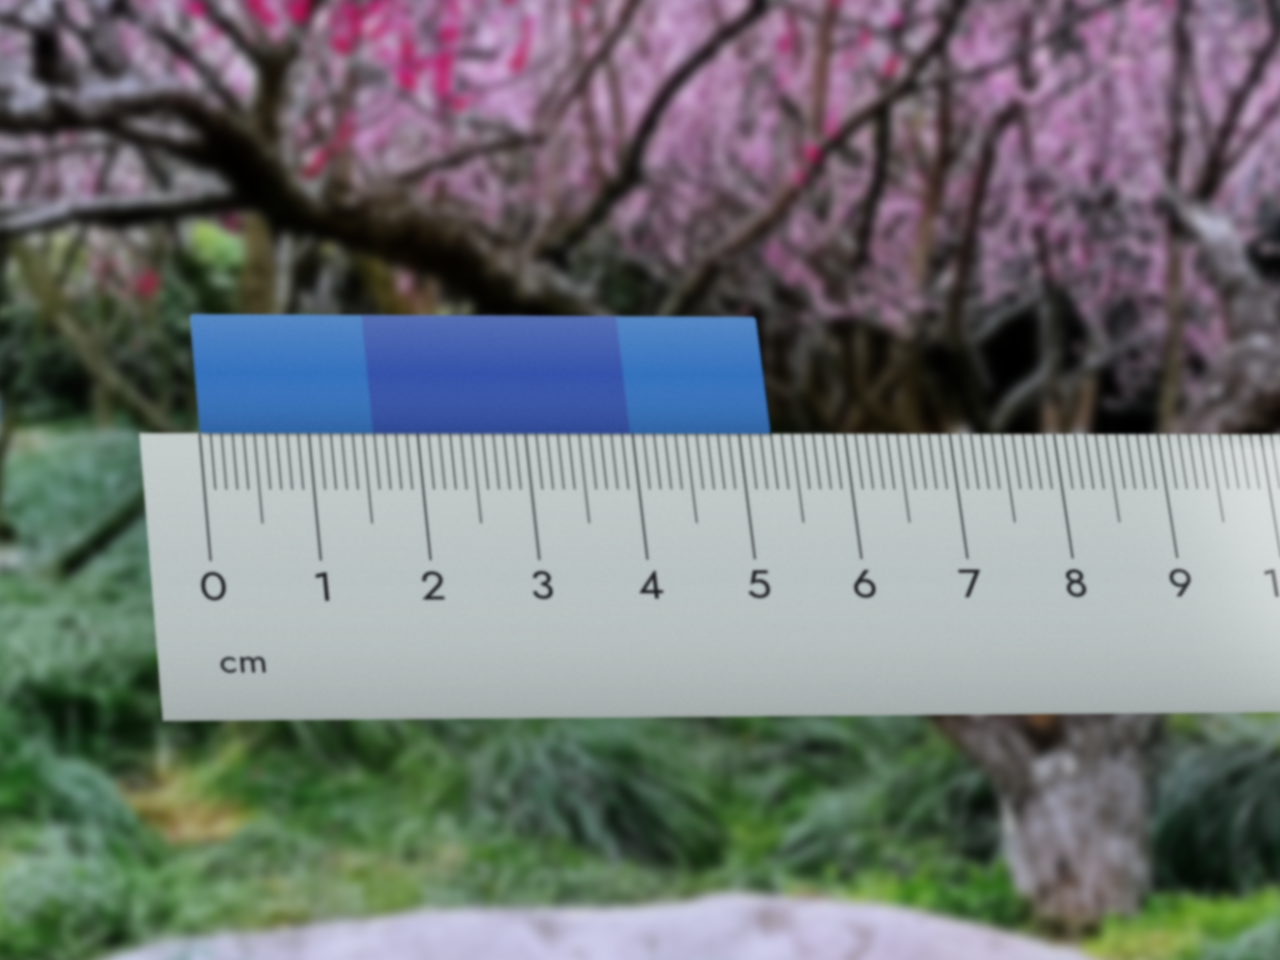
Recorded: value=5.3 unit=cm
